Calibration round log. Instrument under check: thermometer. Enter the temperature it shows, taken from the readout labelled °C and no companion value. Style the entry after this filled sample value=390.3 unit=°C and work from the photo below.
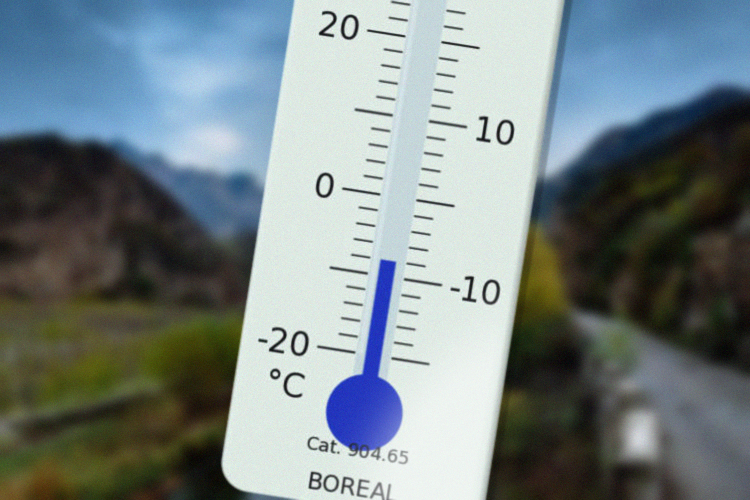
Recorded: value=-8 unit=°C
